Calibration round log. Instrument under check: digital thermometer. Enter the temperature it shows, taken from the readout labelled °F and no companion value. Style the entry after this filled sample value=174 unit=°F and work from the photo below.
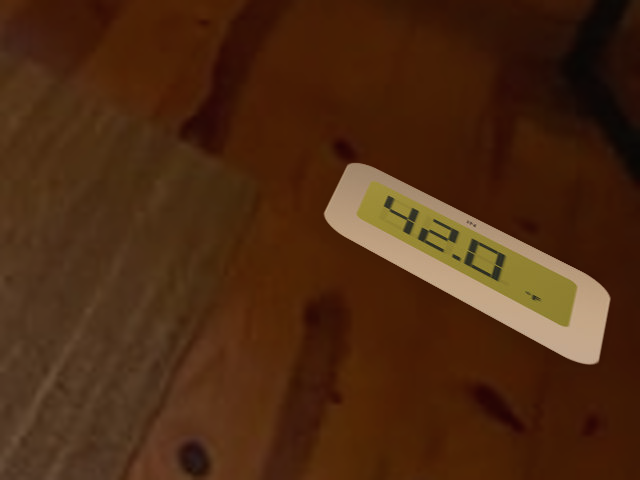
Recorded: value=42.0 unit=°F
